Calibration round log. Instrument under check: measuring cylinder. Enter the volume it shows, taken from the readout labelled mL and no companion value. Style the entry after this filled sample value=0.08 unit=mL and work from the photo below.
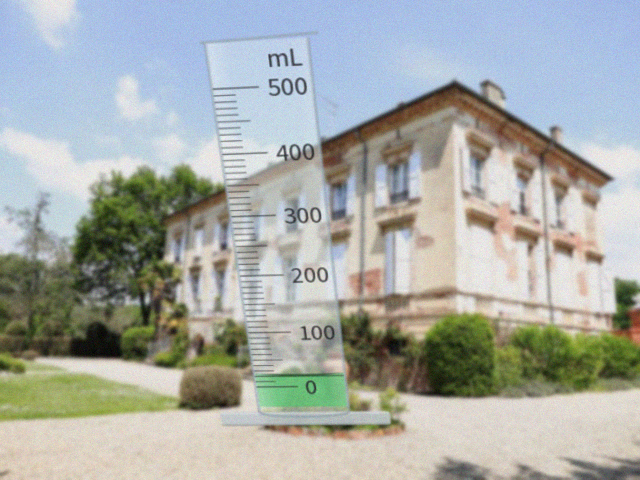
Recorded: value=20 unit=mL
